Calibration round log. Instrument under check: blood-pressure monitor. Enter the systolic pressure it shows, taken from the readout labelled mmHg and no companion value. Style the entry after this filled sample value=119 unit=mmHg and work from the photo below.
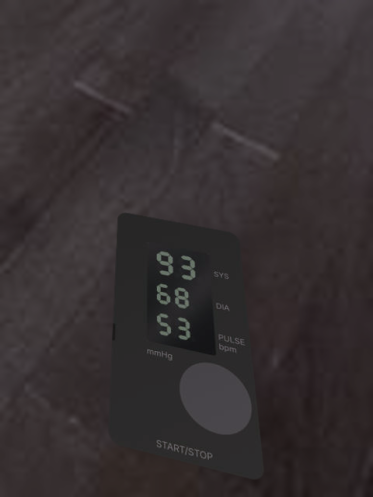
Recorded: value=93 unit=mmHg
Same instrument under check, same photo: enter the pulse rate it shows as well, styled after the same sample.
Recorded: value=53 unit=bpm
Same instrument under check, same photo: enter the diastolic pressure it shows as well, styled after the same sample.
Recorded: value=68 unit=mmHg
